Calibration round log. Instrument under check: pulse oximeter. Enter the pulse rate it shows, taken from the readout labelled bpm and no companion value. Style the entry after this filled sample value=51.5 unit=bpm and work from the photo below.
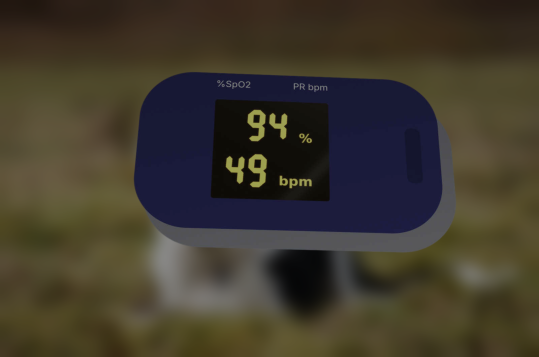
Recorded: value=49 unit=bpm
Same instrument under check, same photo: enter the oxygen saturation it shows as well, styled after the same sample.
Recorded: value=94 unit=%
